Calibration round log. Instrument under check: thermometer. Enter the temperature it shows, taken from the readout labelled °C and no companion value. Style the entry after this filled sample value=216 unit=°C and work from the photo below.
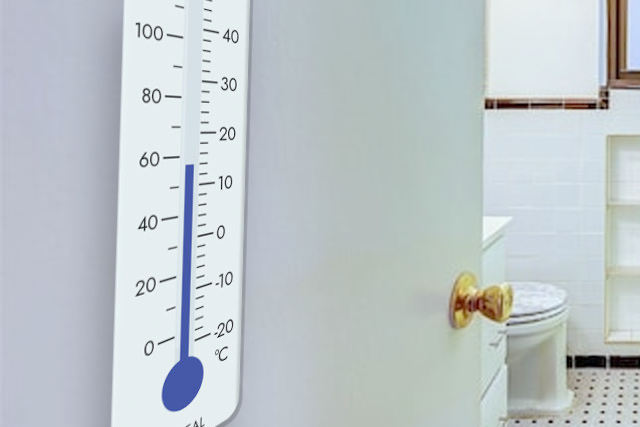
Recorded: value=14 unit=°C
